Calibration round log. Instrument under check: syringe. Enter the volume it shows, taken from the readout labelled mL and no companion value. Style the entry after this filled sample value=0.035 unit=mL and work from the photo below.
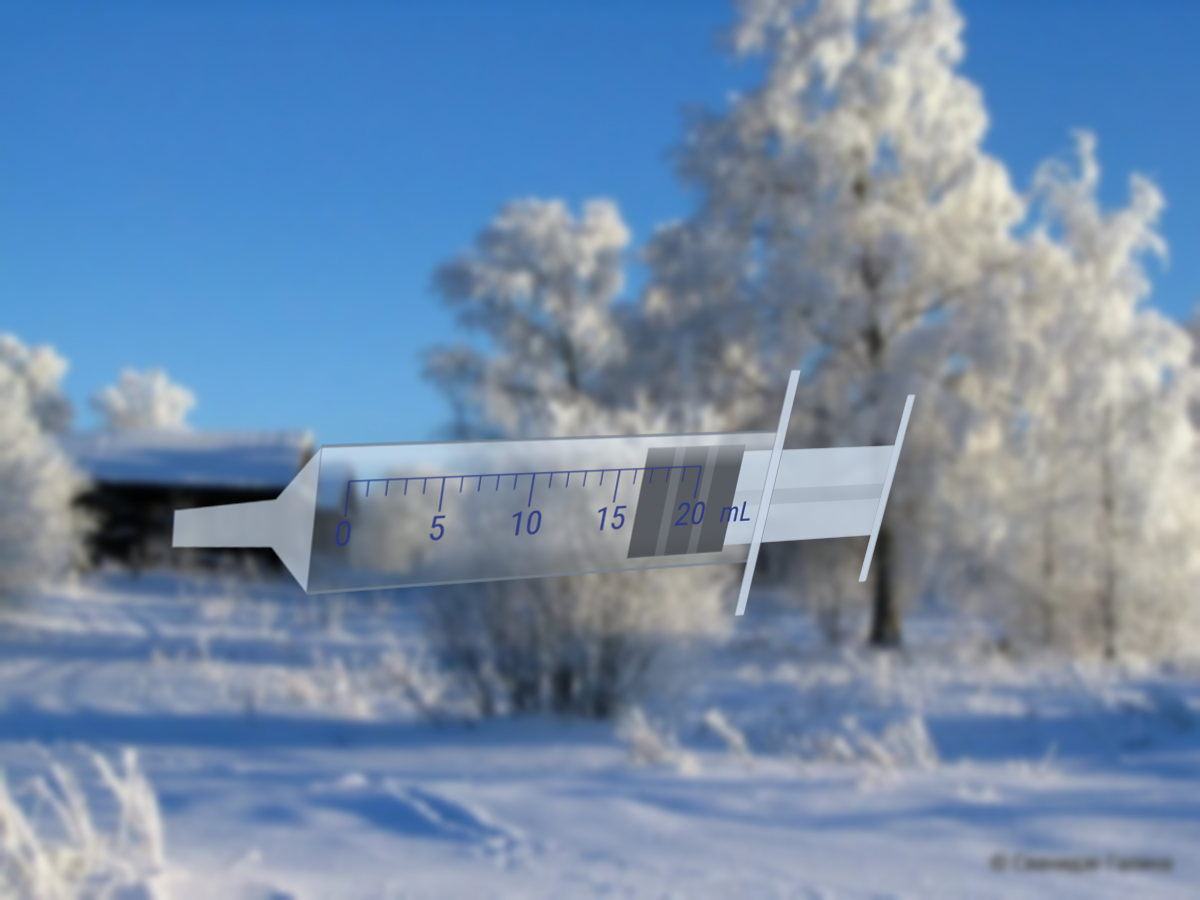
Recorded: value=16.5 unit=mL
